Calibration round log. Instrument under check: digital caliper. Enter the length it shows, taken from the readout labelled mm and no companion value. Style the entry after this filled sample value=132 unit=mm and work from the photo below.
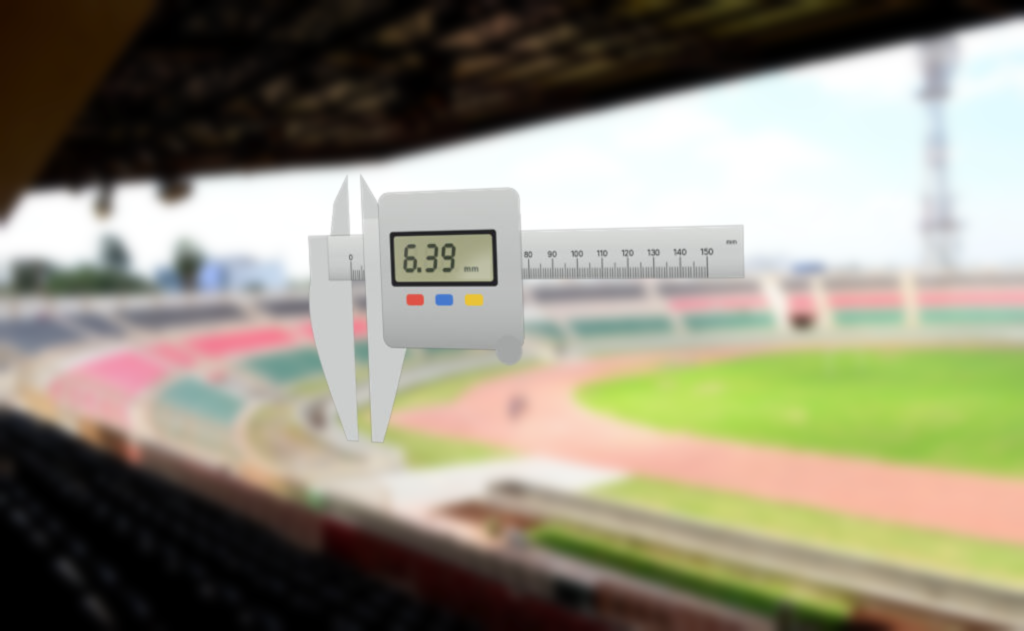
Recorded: value=6.39 unit=mm
